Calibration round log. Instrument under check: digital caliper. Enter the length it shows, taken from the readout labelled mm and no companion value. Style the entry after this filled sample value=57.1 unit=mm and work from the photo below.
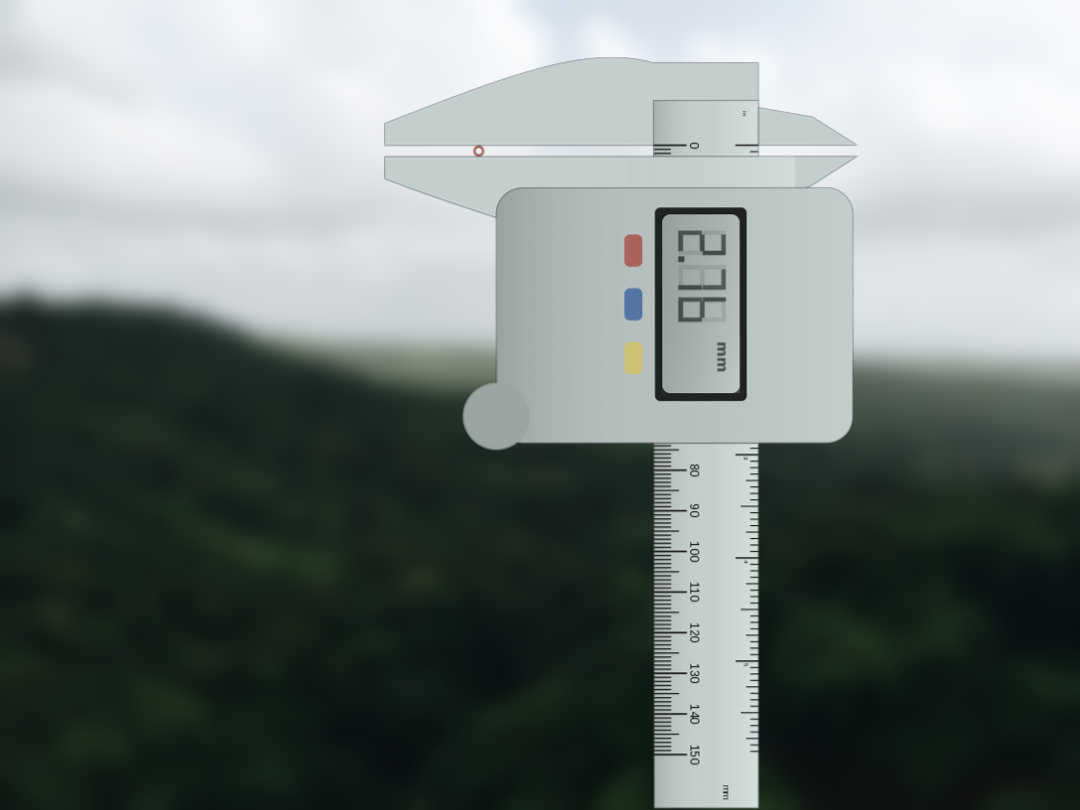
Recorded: value=2.76 unit=mm
